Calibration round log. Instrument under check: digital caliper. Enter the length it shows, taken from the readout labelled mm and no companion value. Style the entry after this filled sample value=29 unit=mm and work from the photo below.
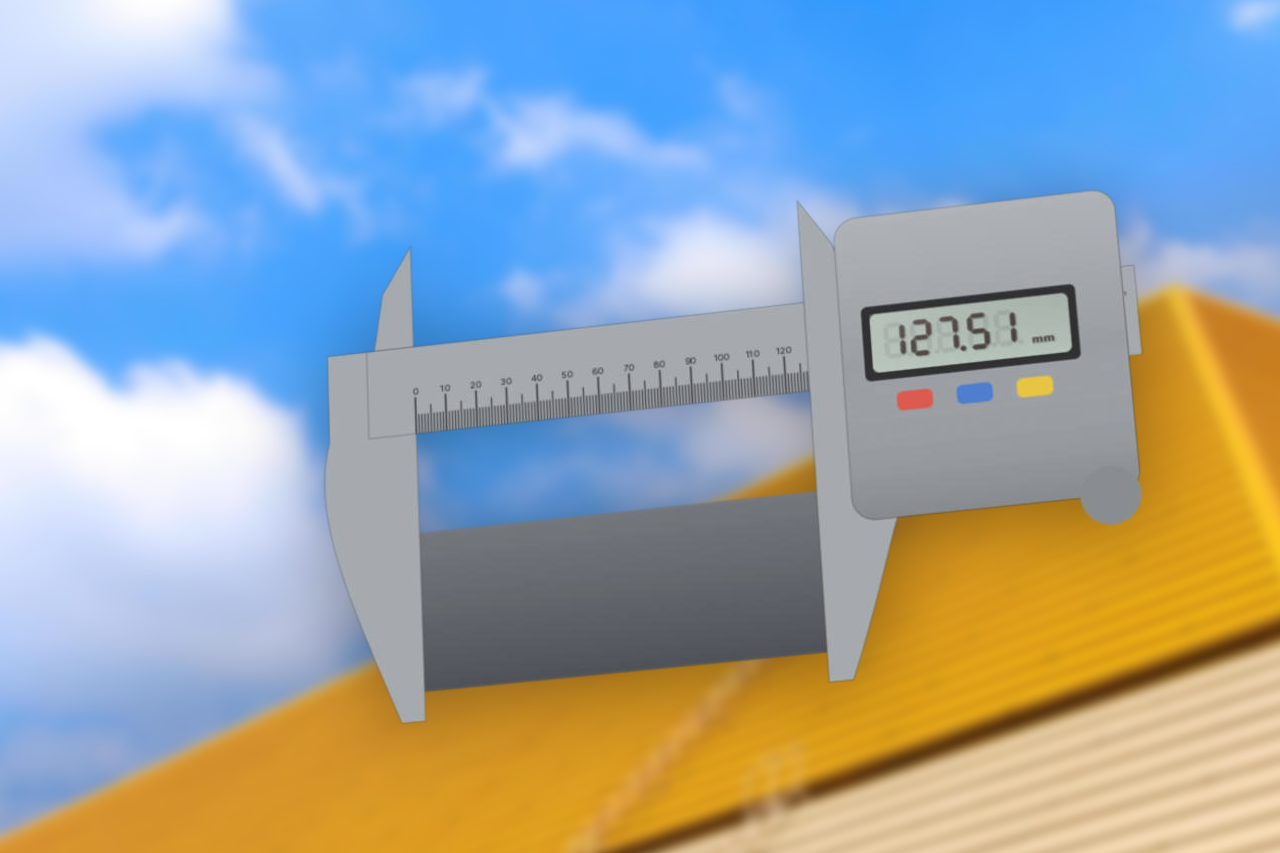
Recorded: value=127.51 unit=mm
